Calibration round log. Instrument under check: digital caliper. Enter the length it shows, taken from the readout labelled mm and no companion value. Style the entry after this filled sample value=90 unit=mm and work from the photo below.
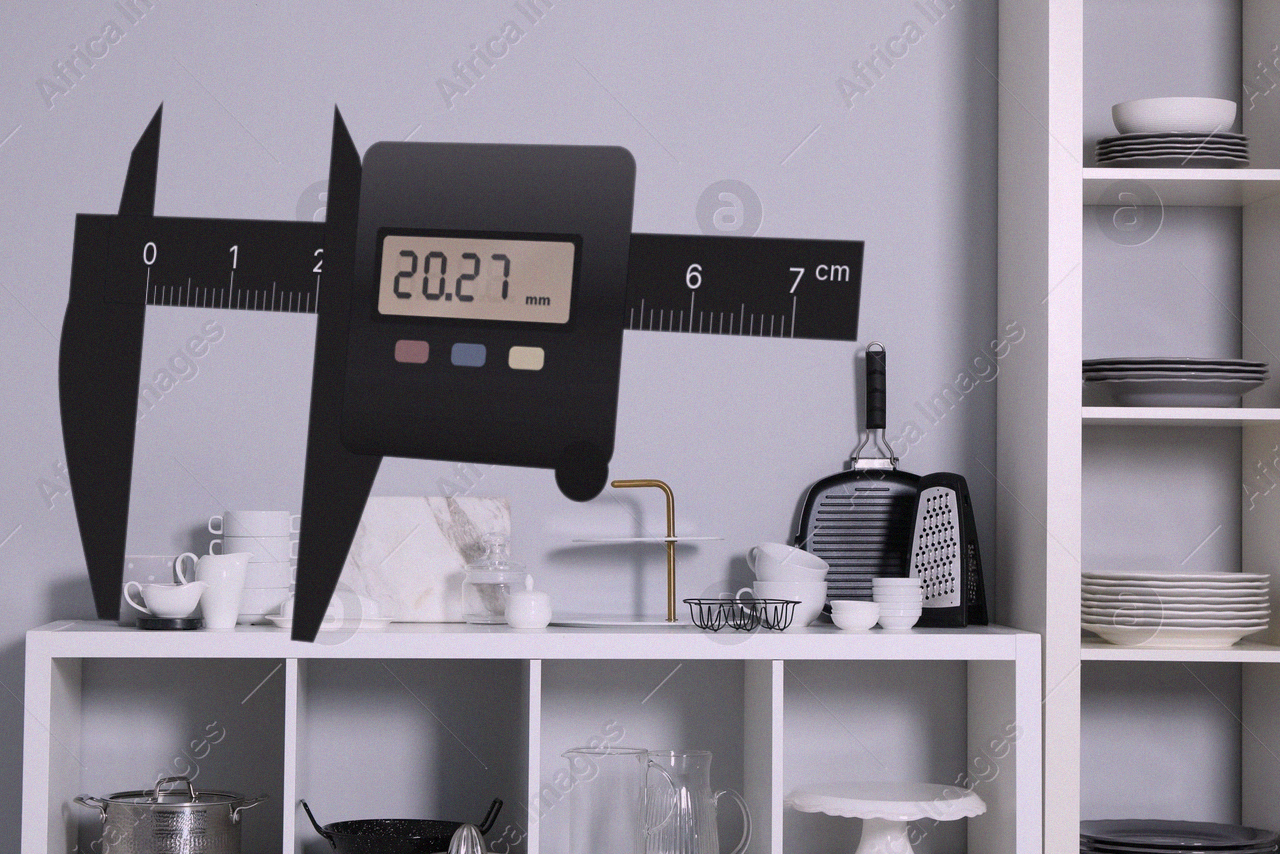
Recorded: value=20.27 unit=mm
